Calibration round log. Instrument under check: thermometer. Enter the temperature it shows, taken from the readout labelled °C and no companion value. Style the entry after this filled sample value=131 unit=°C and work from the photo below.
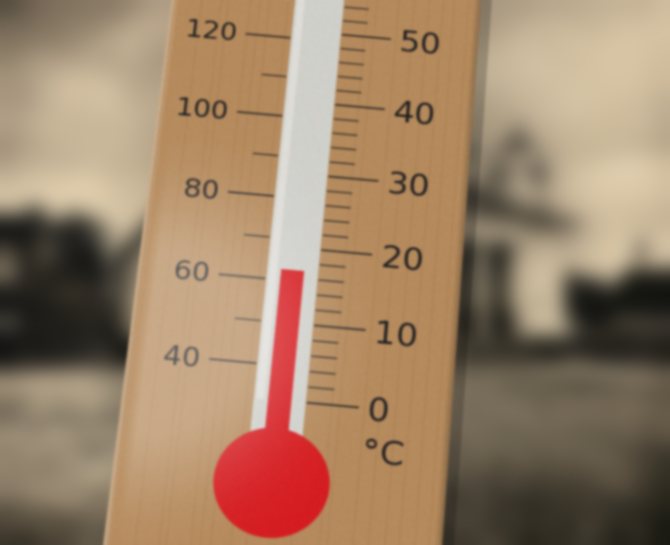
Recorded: value=17 unit=°C
